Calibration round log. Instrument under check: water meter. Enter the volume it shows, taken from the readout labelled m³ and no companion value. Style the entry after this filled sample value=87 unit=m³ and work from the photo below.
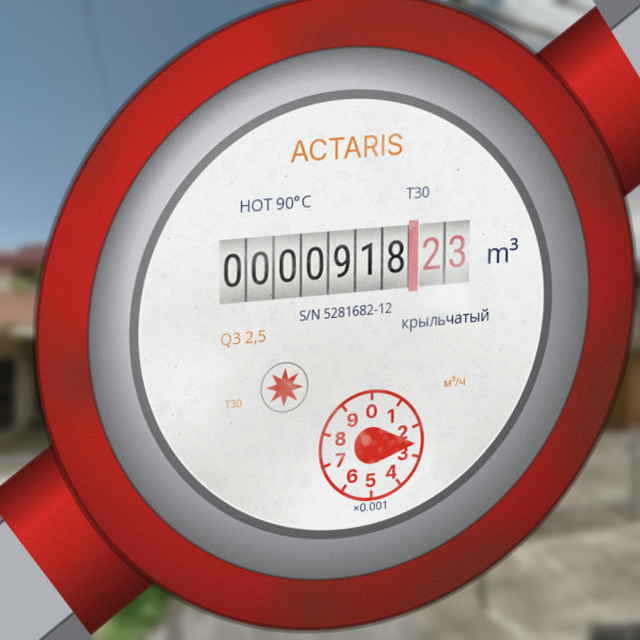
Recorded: value=918.232 unit=m³
